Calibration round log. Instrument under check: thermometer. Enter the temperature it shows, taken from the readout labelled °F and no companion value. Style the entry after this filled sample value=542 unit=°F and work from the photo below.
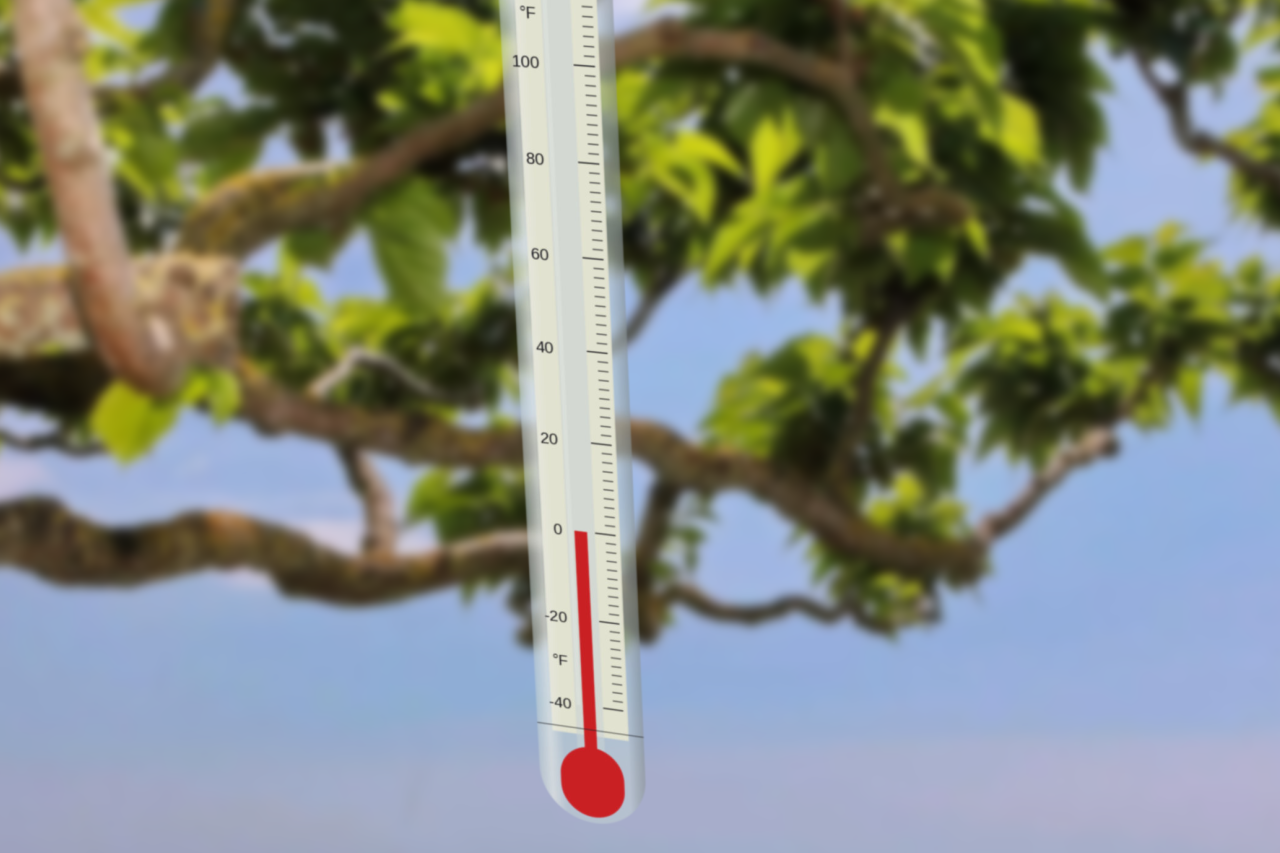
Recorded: value=0 unit=°F
